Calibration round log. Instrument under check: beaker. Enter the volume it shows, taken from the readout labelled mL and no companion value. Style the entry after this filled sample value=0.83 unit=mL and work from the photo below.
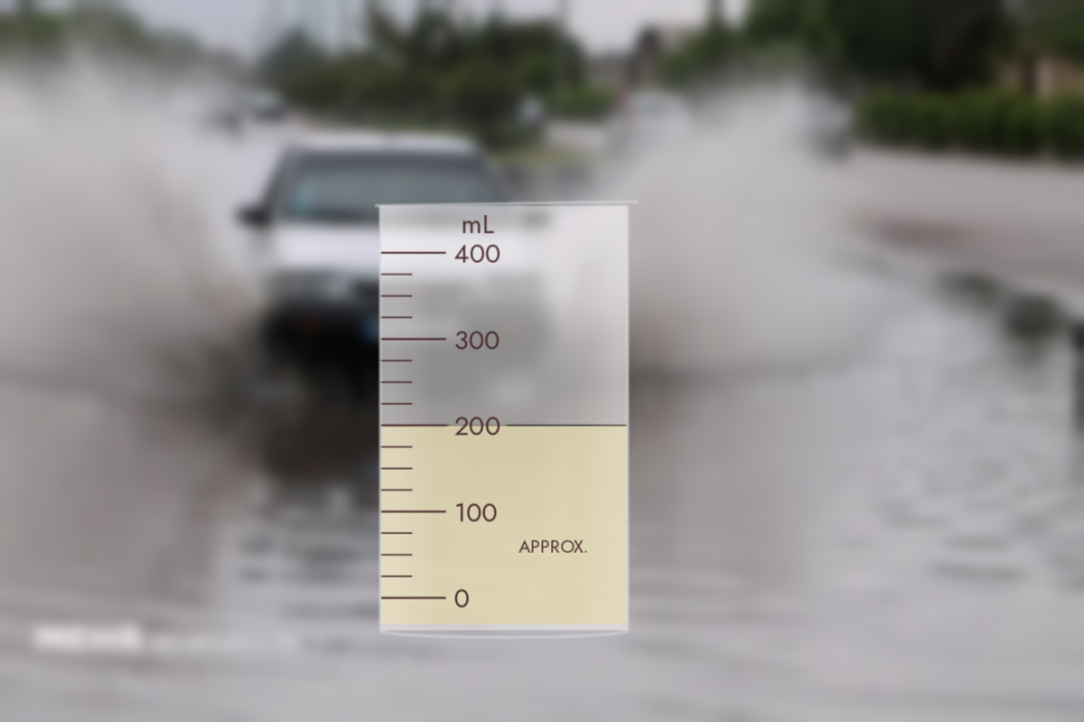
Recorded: value=200 unit=mL
